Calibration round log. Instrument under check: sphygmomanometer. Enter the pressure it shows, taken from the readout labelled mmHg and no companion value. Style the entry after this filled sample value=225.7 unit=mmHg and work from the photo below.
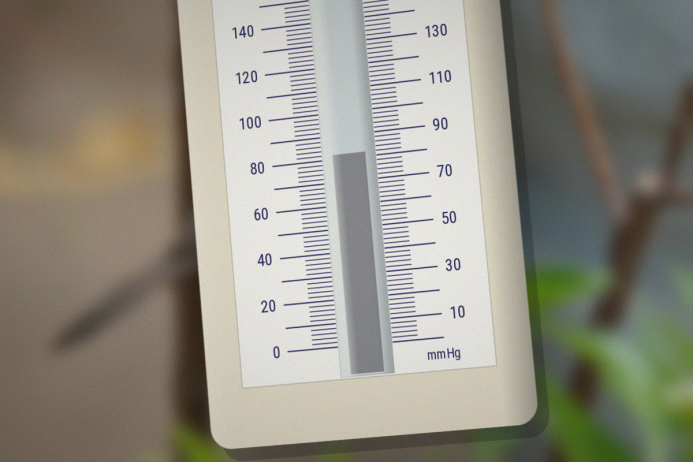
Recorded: value=82 unit=mmHg
